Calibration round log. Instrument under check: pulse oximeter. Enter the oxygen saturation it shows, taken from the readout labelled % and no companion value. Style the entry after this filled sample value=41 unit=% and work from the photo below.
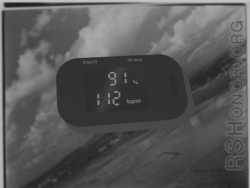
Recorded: value=91 unit=%
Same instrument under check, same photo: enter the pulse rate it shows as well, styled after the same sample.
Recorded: value=112 unit=bpm
